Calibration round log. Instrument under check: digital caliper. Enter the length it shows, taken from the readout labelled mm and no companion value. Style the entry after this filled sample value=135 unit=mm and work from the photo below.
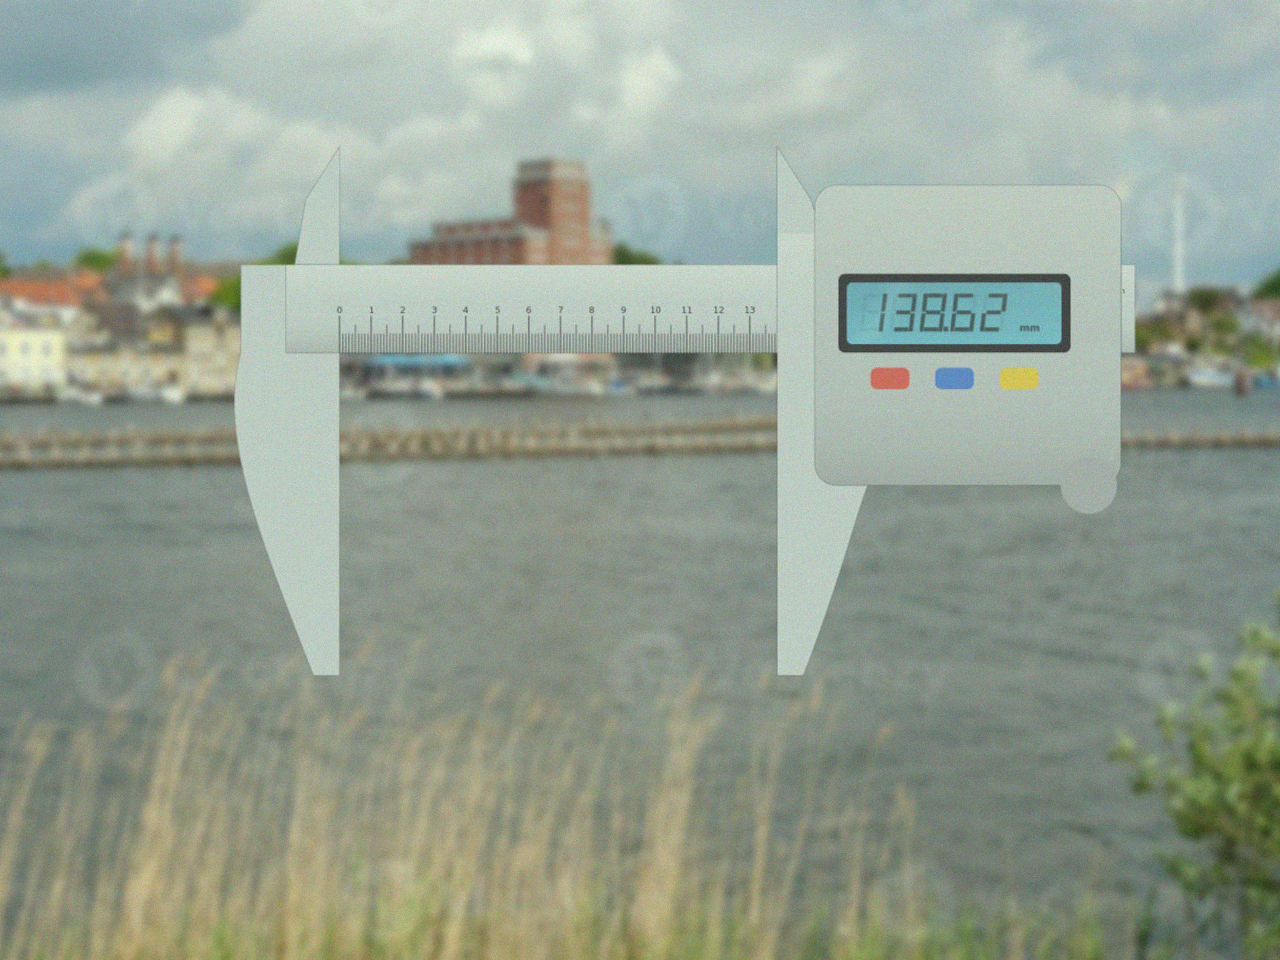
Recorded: value=138.62 unit=mm
